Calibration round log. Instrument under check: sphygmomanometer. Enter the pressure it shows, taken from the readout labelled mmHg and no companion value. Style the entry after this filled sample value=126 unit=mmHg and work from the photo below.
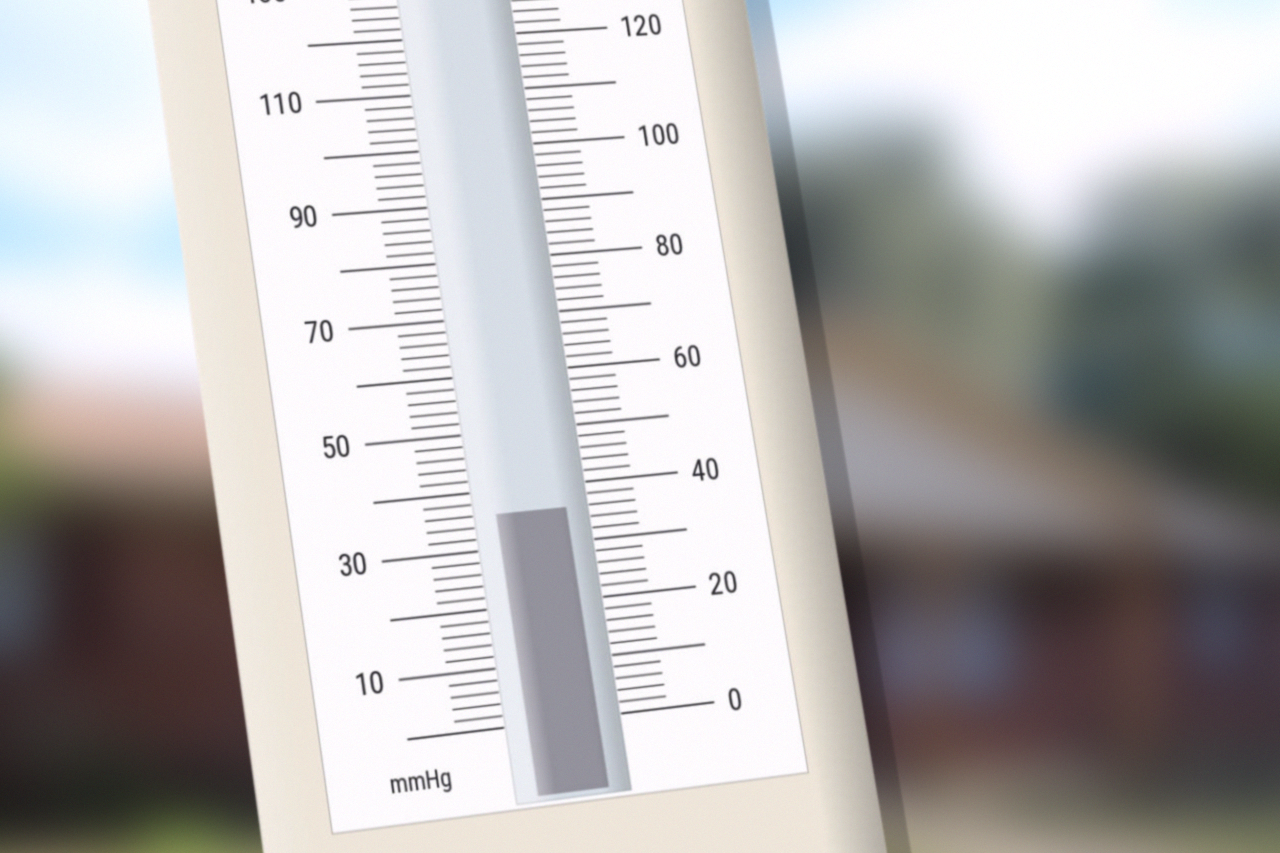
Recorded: value=36 unit=mmHg
